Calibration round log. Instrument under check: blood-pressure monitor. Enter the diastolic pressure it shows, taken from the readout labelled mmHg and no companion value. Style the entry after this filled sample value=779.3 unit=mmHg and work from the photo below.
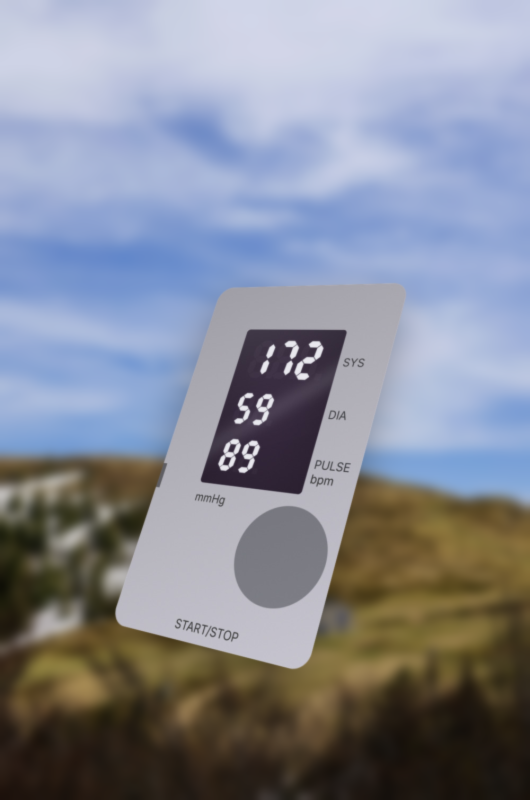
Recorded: value=59 unit=mmHg
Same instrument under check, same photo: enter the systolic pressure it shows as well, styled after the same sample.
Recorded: value=172 unit=mmHg
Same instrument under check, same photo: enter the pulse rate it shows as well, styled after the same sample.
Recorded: value=89 unit=bpm
